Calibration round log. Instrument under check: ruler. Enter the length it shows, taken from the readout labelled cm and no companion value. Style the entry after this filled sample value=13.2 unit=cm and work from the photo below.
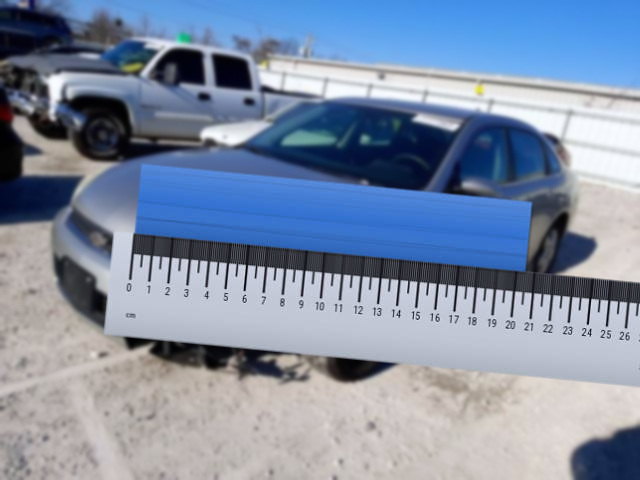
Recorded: value=20.5 unit=cm
